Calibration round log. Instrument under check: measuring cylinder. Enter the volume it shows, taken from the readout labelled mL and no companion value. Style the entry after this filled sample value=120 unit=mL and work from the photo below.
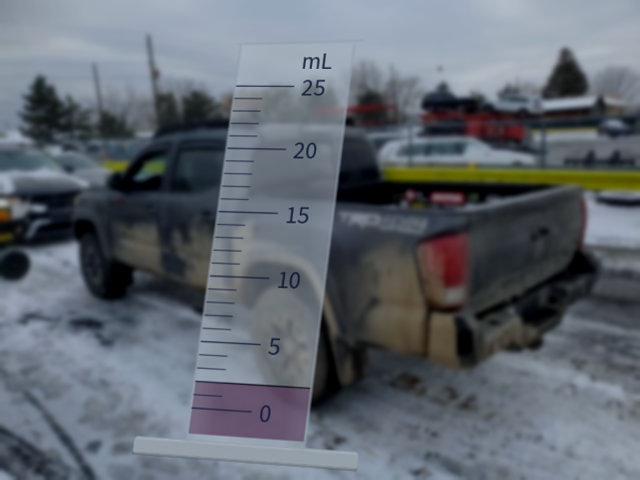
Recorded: value=2 unit=mL
